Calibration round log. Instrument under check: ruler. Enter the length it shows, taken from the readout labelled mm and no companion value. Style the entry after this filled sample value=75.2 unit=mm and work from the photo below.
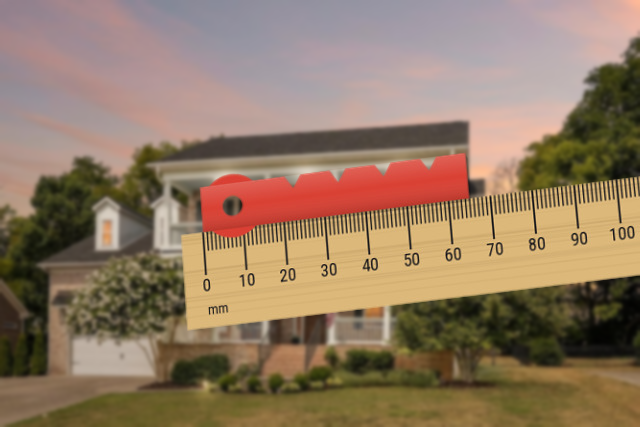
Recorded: value=65 unit=mm
